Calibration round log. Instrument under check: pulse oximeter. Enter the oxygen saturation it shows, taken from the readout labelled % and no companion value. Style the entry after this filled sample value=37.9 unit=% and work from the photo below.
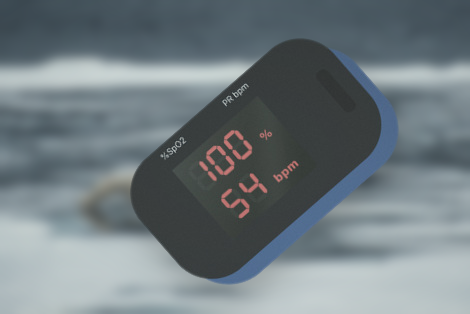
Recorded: value=100 unit=%
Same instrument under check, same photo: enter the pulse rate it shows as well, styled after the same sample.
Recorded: value=54 unit=bpm
